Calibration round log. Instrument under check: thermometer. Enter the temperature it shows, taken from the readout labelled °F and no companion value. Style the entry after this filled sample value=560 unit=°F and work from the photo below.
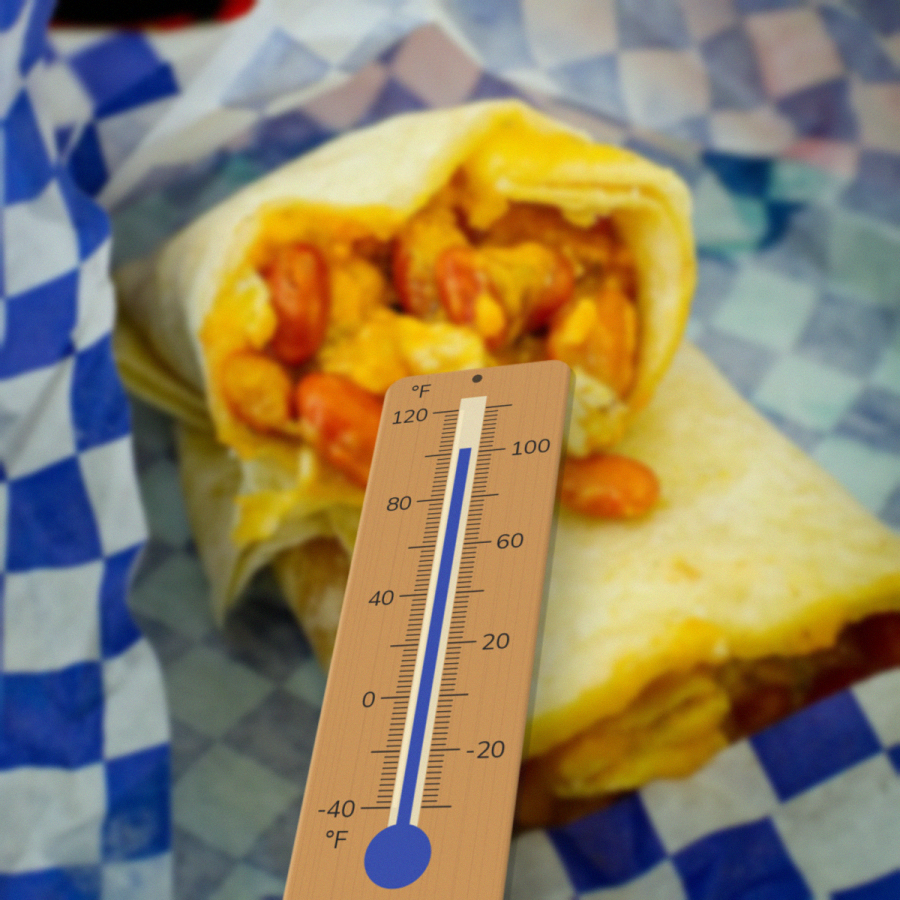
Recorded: value=102 unit=°F
